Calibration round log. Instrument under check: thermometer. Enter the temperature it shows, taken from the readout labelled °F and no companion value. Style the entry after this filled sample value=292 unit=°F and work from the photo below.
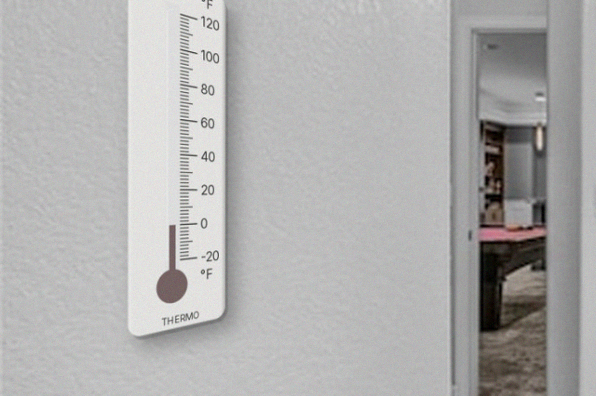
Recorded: value=0 unit=°F
